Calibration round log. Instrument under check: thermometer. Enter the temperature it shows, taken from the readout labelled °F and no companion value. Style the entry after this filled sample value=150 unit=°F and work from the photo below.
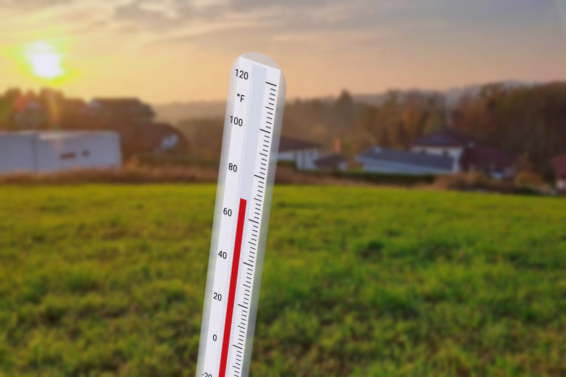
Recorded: value=68 unit=°F
